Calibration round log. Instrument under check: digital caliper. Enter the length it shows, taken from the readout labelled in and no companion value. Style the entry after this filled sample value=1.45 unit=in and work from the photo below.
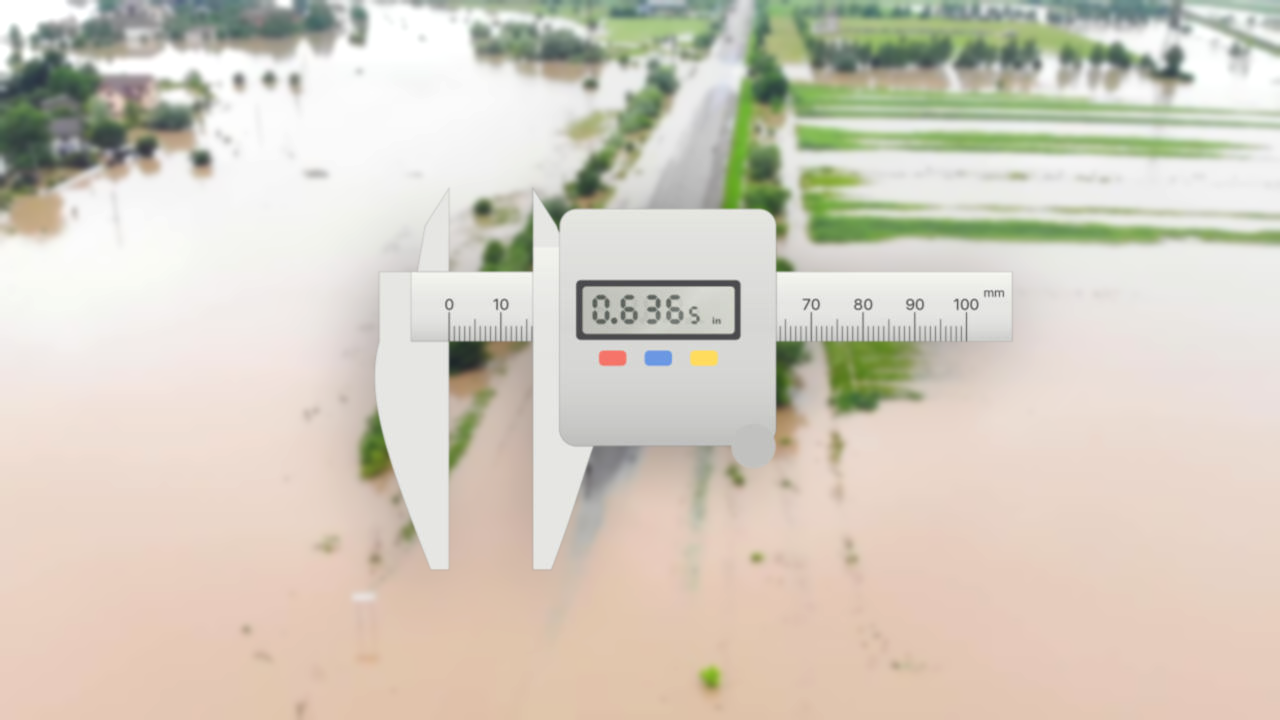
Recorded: value=0.6365 unit=in
